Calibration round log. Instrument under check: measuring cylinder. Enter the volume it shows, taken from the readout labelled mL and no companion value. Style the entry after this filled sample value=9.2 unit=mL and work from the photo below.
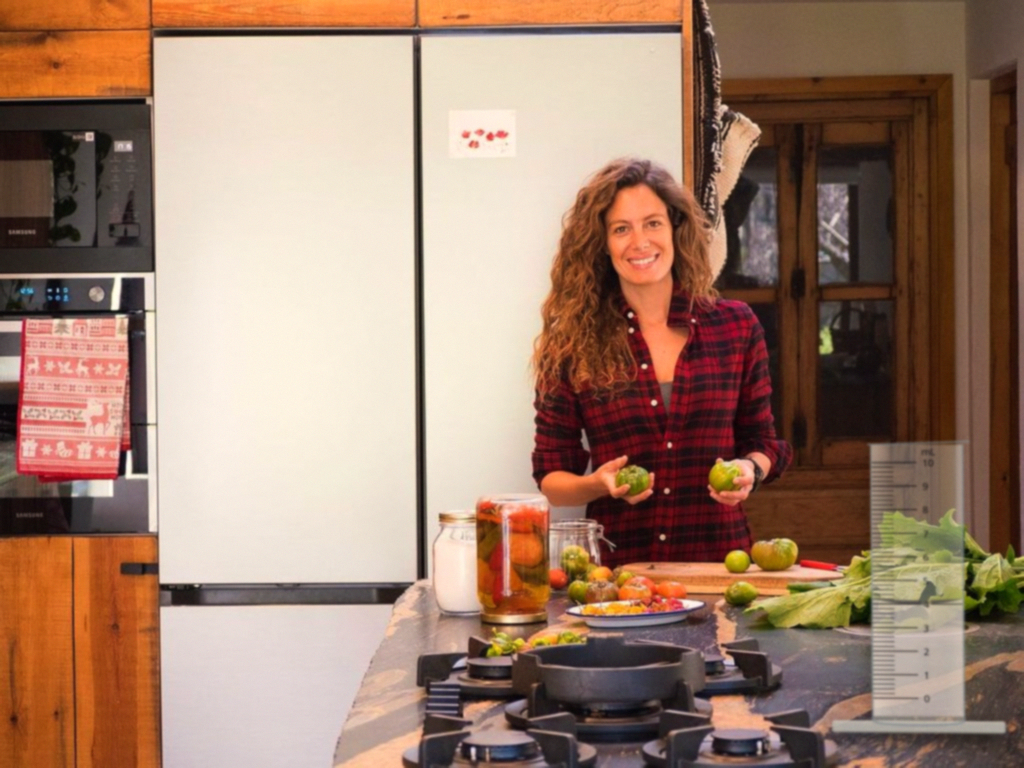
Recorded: value=4 unit=mL
